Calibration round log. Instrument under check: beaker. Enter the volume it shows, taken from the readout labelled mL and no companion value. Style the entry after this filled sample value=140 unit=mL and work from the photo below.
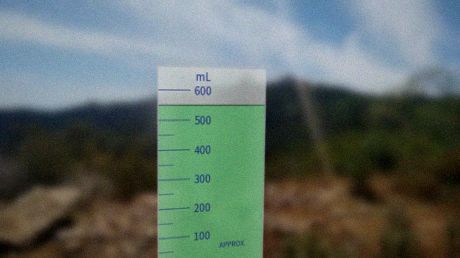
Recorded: value=550 unit=mL
